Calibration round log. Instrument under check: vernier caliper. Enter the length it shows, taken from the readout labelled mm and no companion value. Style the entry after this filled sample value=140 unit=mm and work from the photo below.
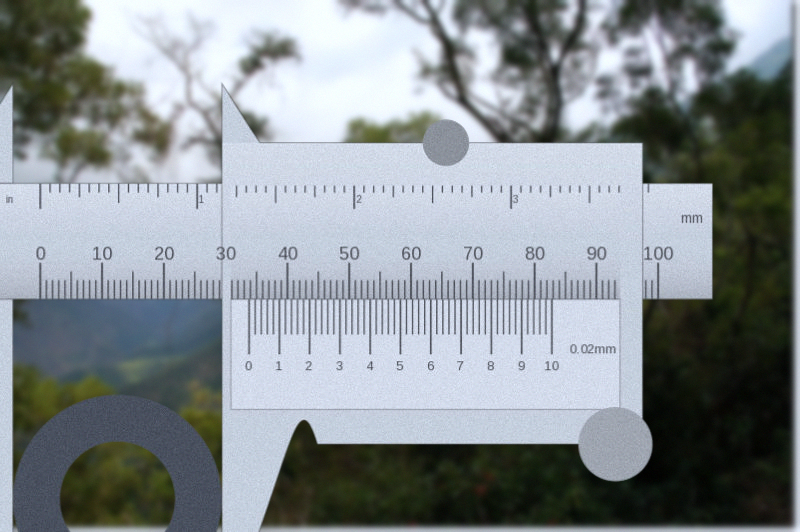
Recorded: value=33.8 unit=mm
